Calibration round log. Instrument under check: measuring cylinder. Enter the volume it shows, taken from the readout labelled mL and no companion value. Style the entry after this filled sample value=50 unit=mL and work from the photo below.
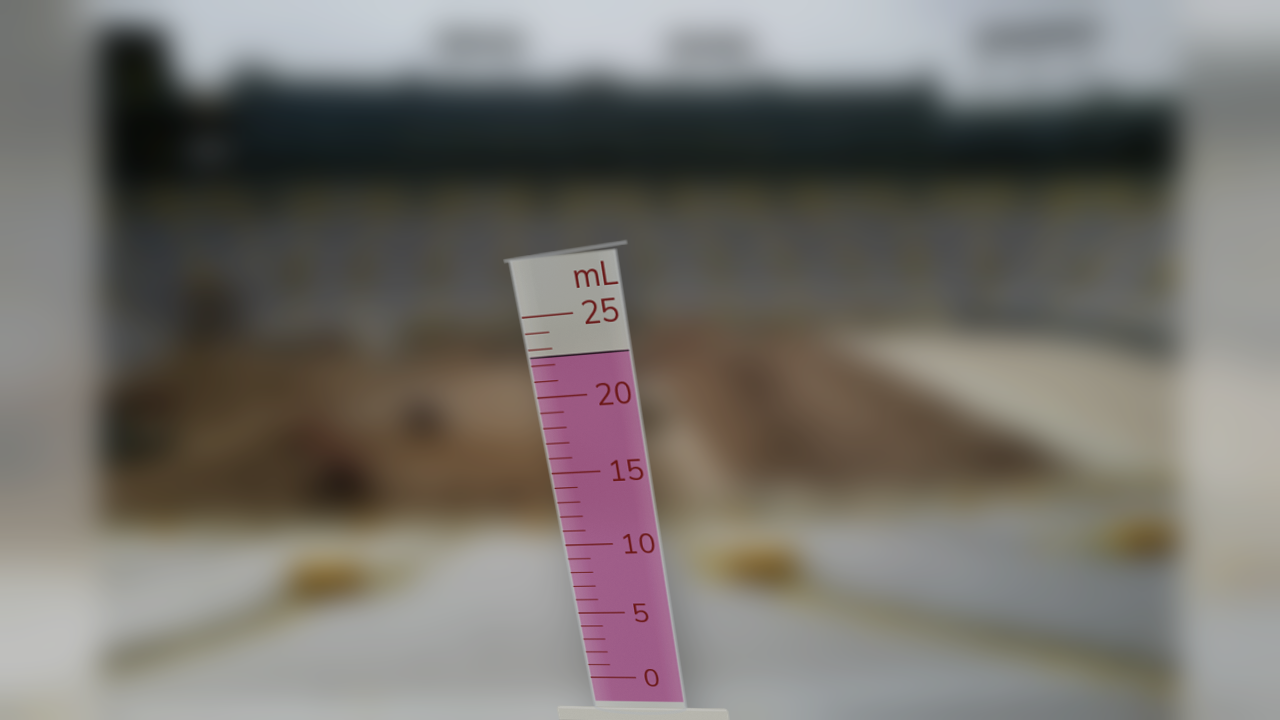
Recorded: value=22.5 unit=mL
